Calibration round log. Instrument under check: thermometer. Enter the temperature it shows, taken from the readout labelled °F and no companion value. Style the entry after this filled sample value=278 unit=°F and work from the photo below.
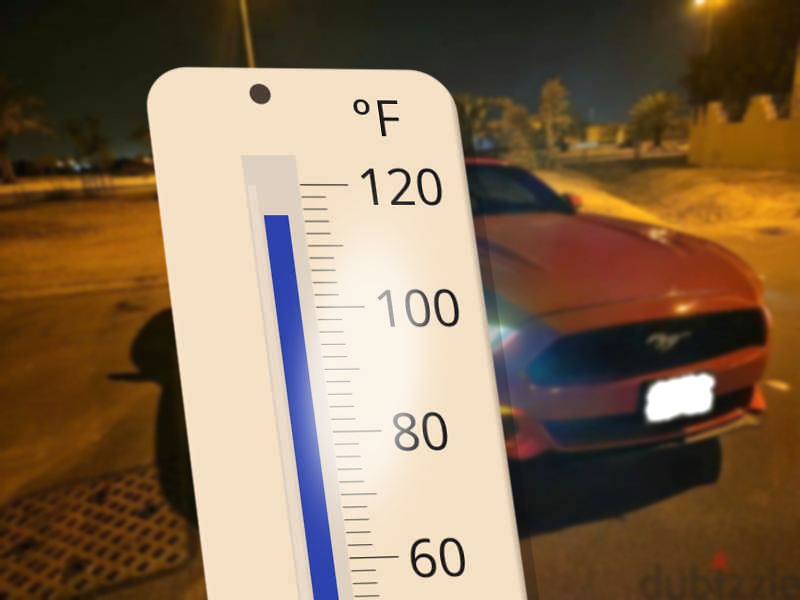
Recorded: value=115 unit=°F
